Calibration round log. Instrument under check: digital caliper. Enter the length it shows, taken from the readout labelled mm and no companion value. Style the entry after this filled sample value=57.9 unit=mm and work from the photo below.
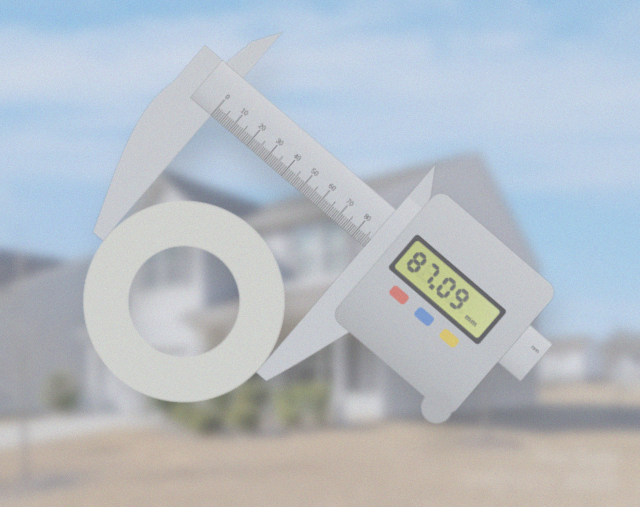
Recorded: value=87.09 unit=mm
